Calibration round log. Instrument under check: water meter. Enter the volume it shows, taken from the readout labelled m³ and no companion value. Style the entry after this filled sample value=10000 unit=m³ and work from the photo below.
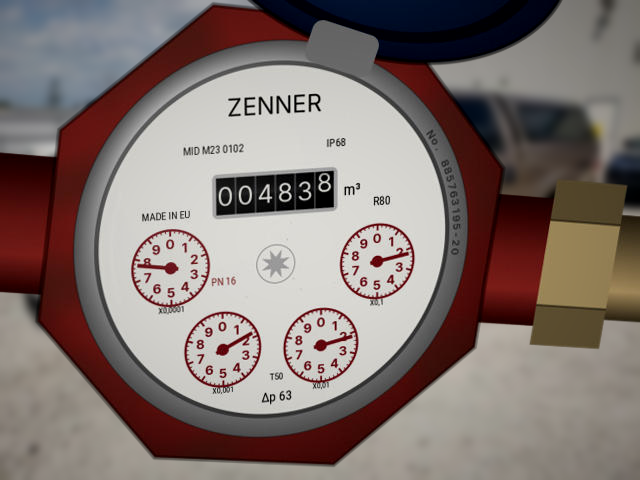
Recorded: value=4838.2217 unit=m³
